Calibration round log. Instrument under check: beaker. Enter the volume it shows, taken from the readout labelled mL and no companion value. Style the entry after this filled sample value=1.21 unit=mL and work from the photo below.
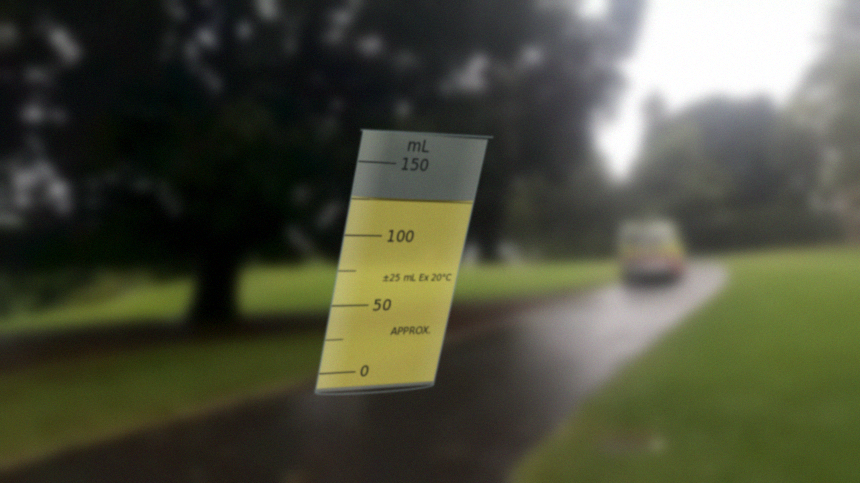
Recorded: value=125 unit=mL
